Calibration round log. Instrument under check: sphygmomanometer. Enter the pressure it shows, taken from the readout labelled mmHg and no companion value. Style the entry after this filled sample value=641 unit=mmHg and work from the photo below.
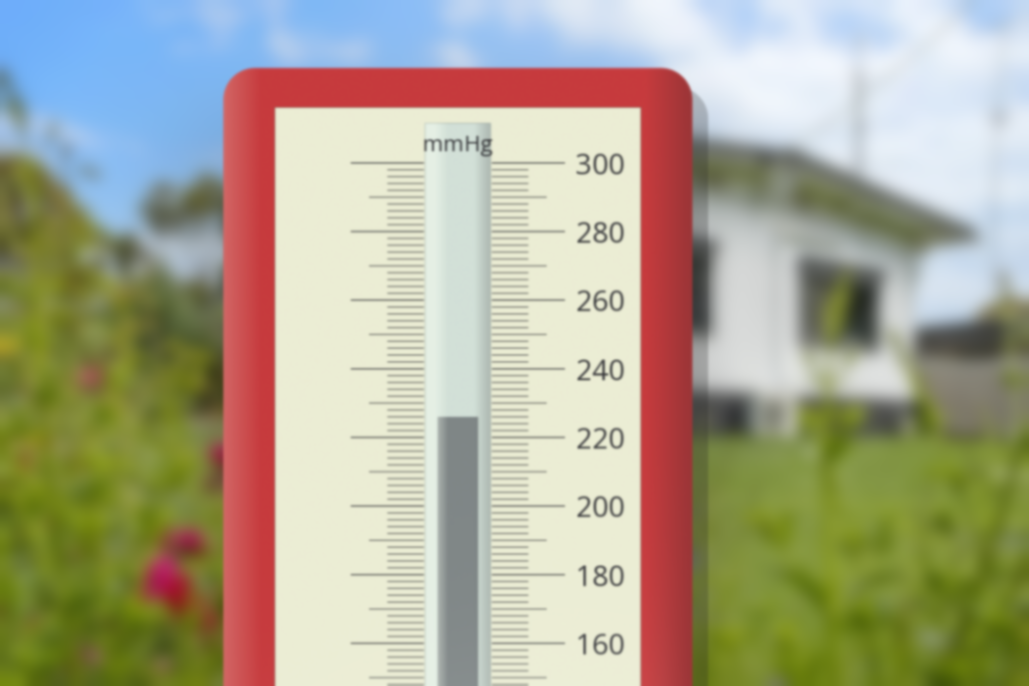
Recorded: value=226 unit=mmHg
